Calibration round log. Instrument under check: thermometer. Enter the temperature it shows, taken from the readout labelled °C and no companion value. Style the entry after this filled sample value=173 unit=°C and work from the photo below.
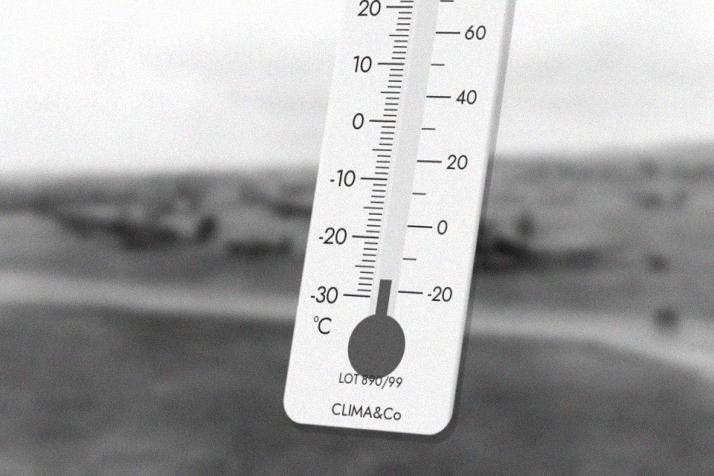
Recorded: value=-27 unit=°C
